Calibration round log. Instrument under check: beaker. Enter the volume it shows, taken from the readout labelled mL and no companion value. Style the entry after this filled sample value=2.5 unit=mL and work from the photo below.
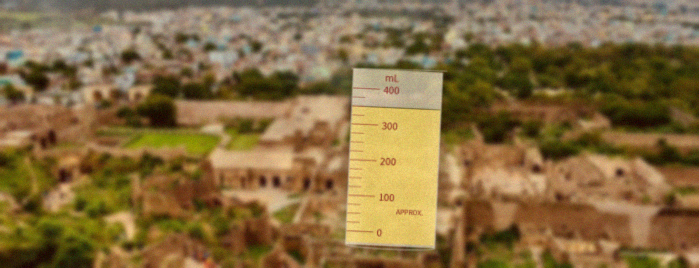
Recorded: value=350 unit=mL
